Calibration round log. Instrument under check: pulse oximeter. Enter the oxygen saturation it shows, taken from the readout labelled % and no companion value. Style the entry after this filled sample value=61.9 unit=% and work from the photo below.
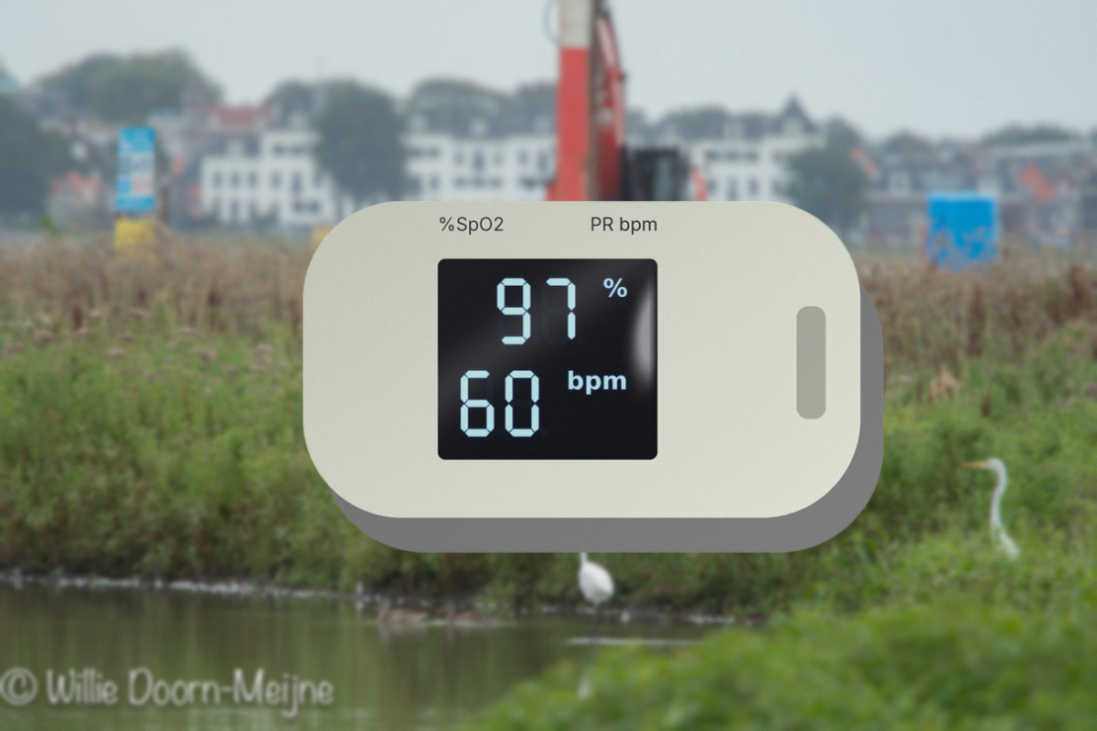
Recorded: value=97 unit=%
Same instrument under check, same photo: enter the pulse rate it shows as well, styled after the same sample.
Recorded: value=60 unit=bpm
